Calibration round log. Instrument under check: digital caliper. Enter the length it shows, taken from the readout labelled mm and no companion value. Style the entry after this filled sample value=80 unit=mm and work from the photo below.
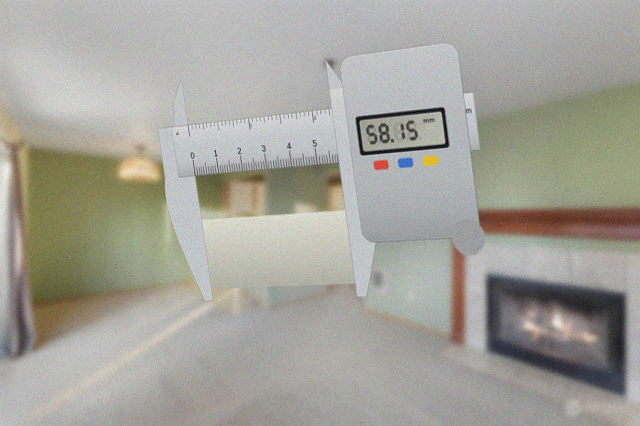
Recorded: value=58.15 unit=mm
